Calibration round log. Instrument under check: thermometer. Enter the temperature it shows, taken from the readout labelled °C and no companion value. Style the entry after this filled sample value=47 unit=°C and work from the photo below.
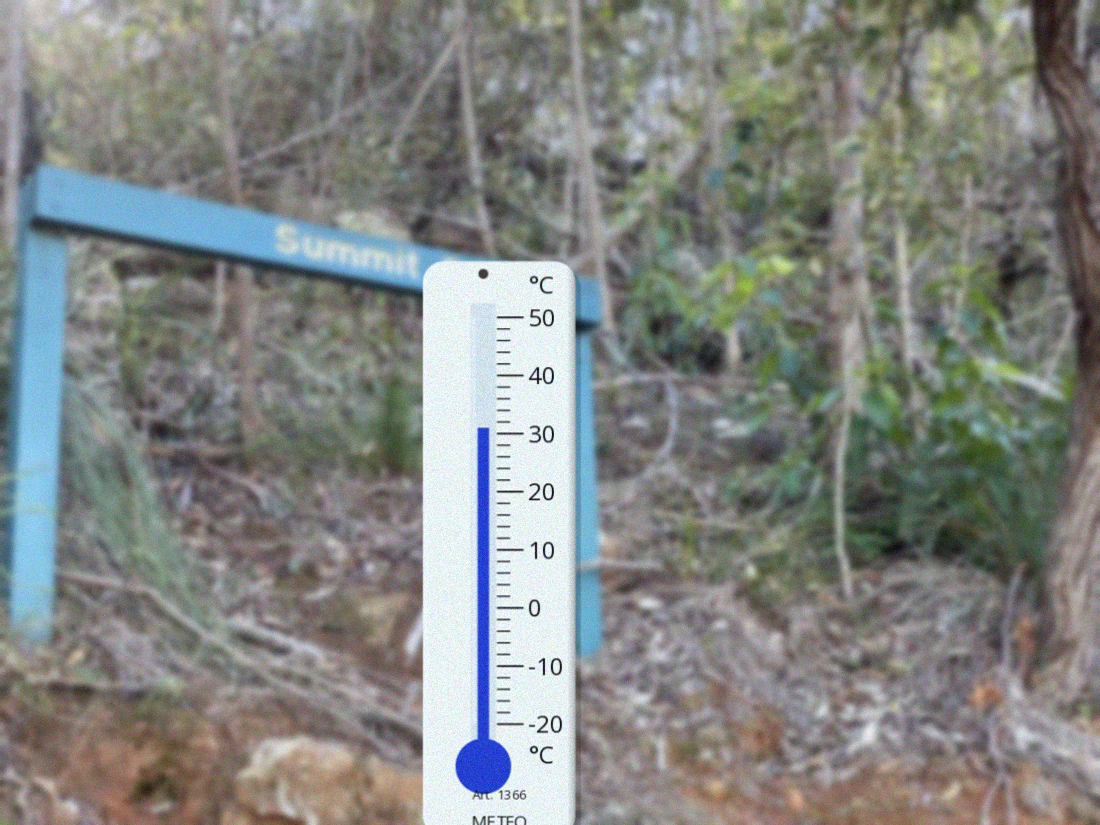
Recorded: value=31 unit=°C
